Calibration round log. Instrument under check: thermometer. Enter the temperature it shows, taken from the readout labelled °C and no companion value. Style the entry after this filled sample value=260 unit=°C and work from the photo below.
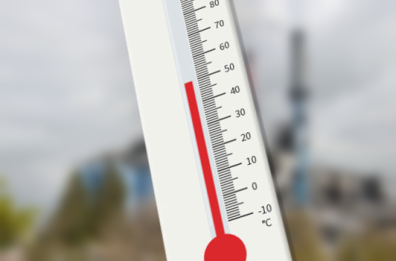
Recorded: value=50 unit=°C
